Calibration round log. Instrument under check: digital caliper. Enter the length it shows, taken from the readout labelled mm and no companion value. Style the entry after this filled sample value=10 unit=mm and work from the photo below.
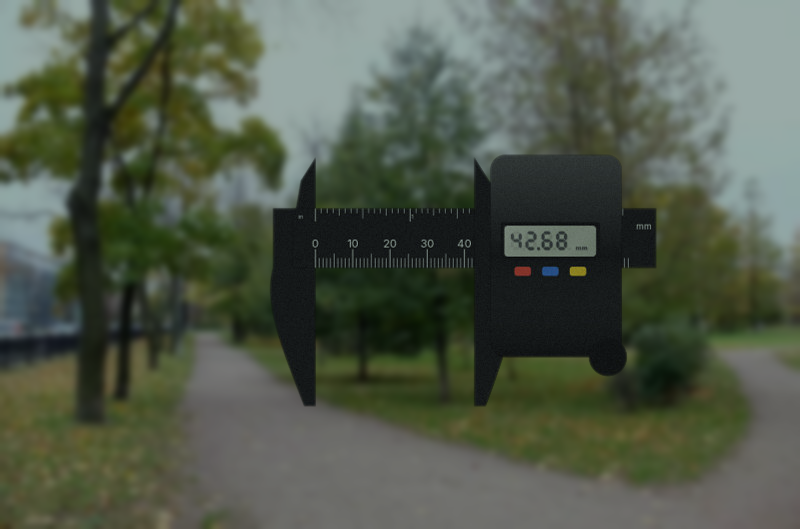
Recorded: value=42.68 unit=mm
